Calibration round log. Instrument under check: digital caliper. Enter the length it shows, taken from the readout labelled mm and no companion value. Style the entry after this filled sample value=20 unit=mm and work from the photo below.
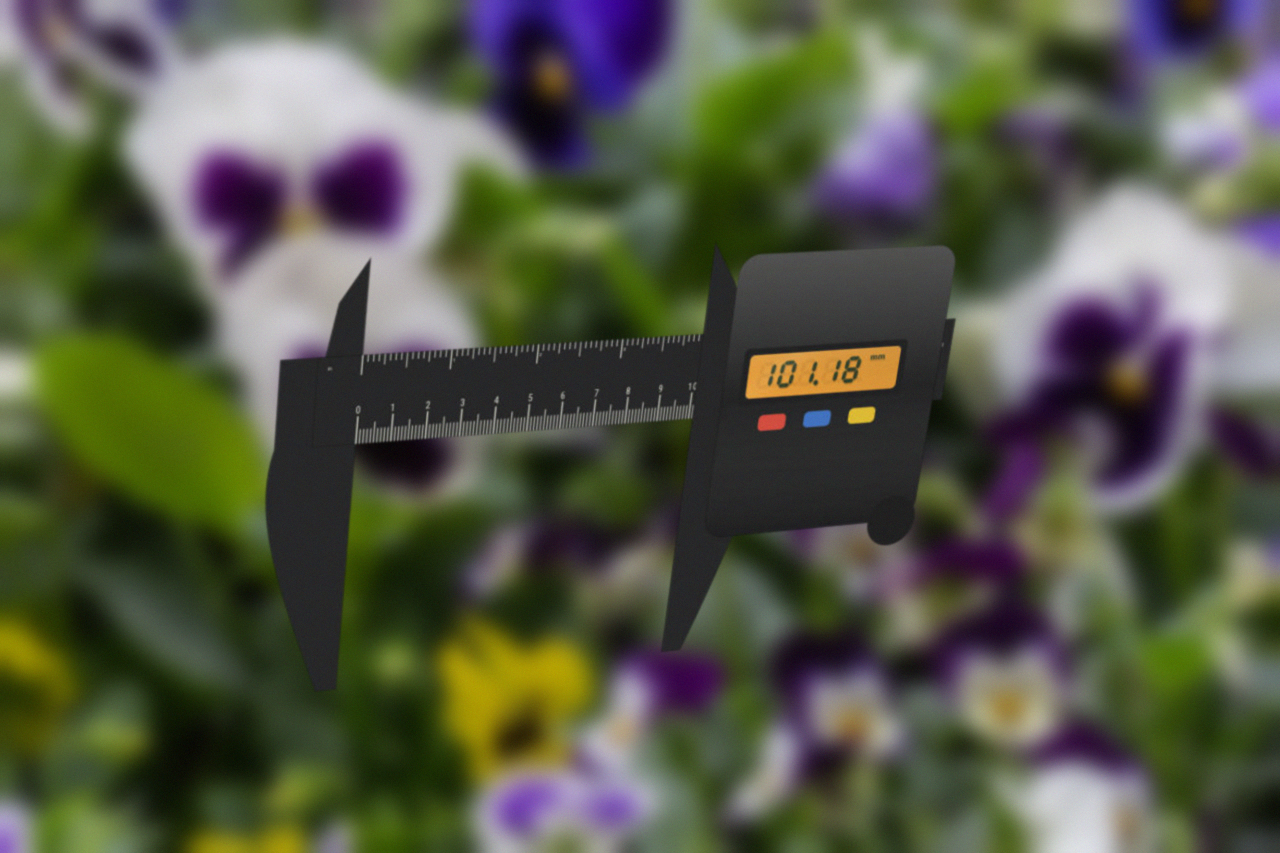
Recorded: value=101.18 unit=mm
